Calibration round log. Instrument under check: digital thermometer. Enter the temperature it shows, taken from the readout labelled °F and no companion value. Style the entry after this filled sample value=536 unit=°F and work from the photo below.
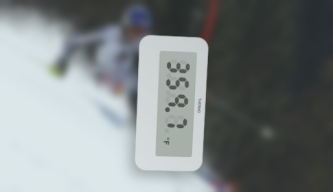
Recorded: value=359.7 unit=°F
